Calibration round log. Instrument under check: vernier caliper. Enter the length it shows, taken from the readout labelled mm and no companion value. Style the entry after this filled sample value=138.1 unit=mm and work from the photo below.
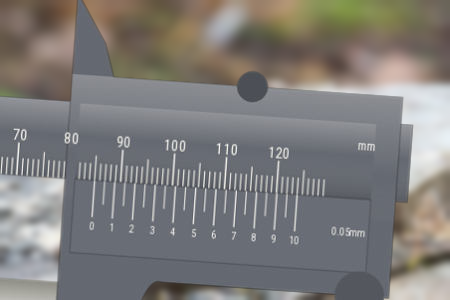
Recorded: value=85.0 unit=mm
